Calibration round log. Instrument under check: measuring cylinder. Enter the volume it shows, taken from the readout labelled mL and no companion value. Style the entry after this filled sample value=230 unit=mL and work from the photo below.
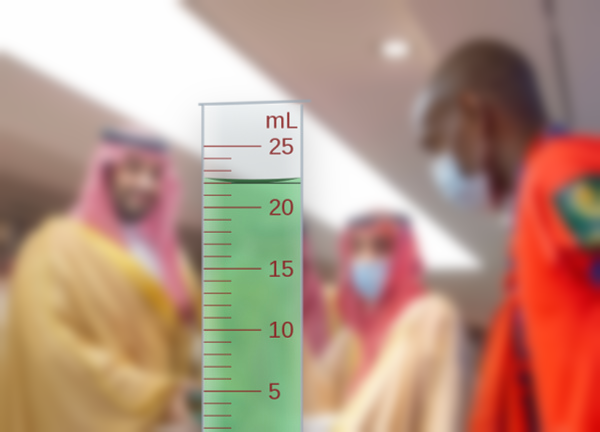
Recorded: value=22 unit=mL
